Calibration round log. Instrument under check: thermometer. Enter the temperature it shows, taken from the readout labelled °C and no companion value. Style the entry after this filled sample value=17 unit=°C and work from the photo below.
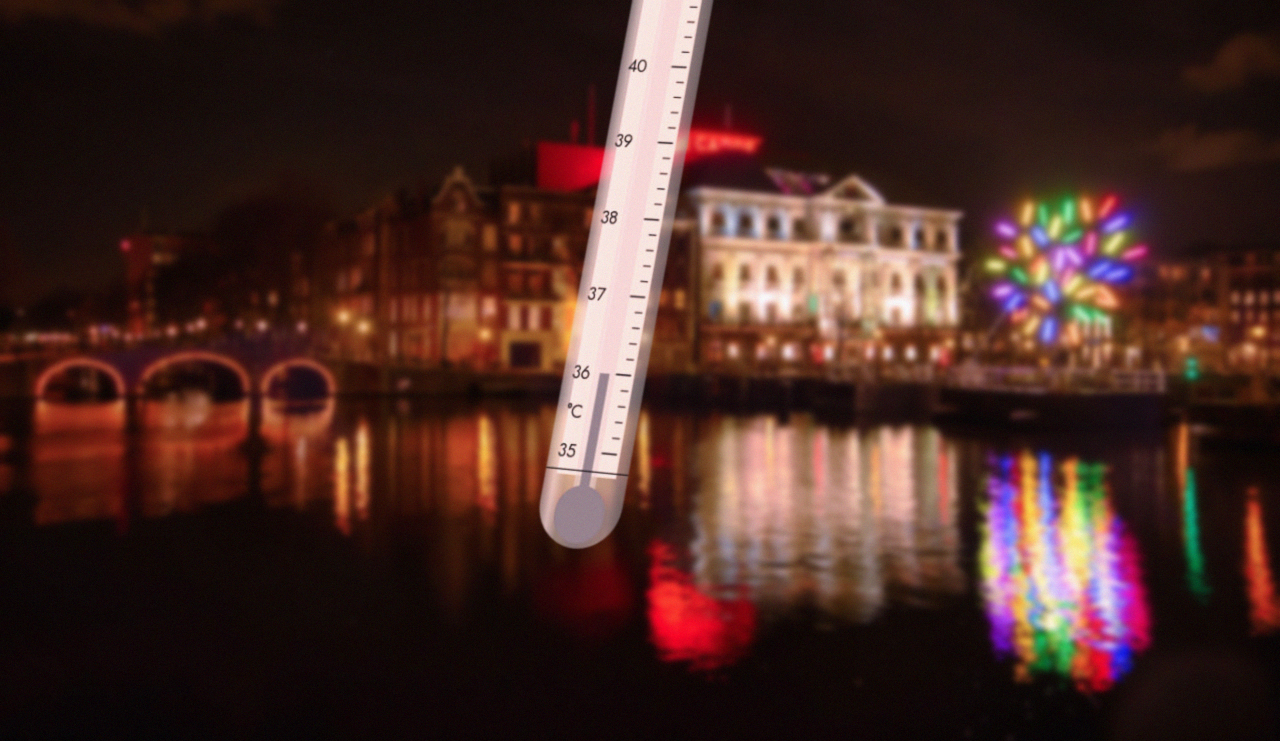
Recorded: value=36 unit=°C
